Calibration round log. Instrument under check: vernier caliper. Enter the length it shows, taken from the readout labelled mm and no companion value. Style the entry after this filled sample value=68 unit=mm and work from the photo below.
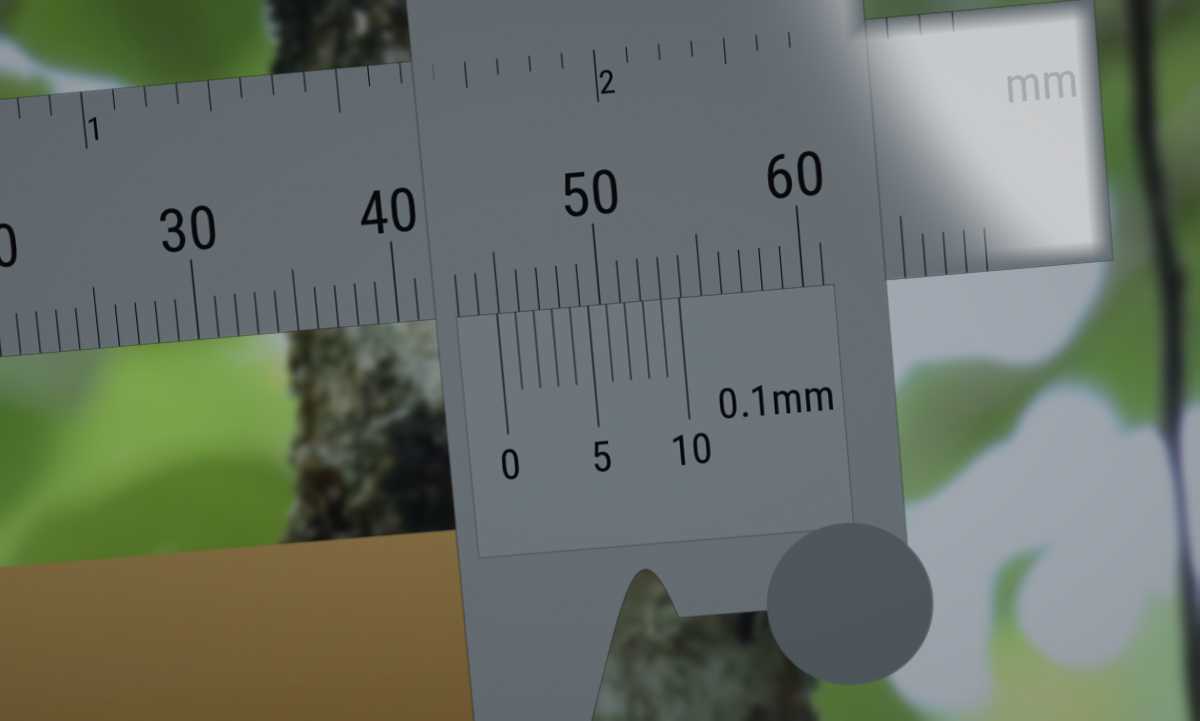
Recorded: value=44.9 unit=mm
